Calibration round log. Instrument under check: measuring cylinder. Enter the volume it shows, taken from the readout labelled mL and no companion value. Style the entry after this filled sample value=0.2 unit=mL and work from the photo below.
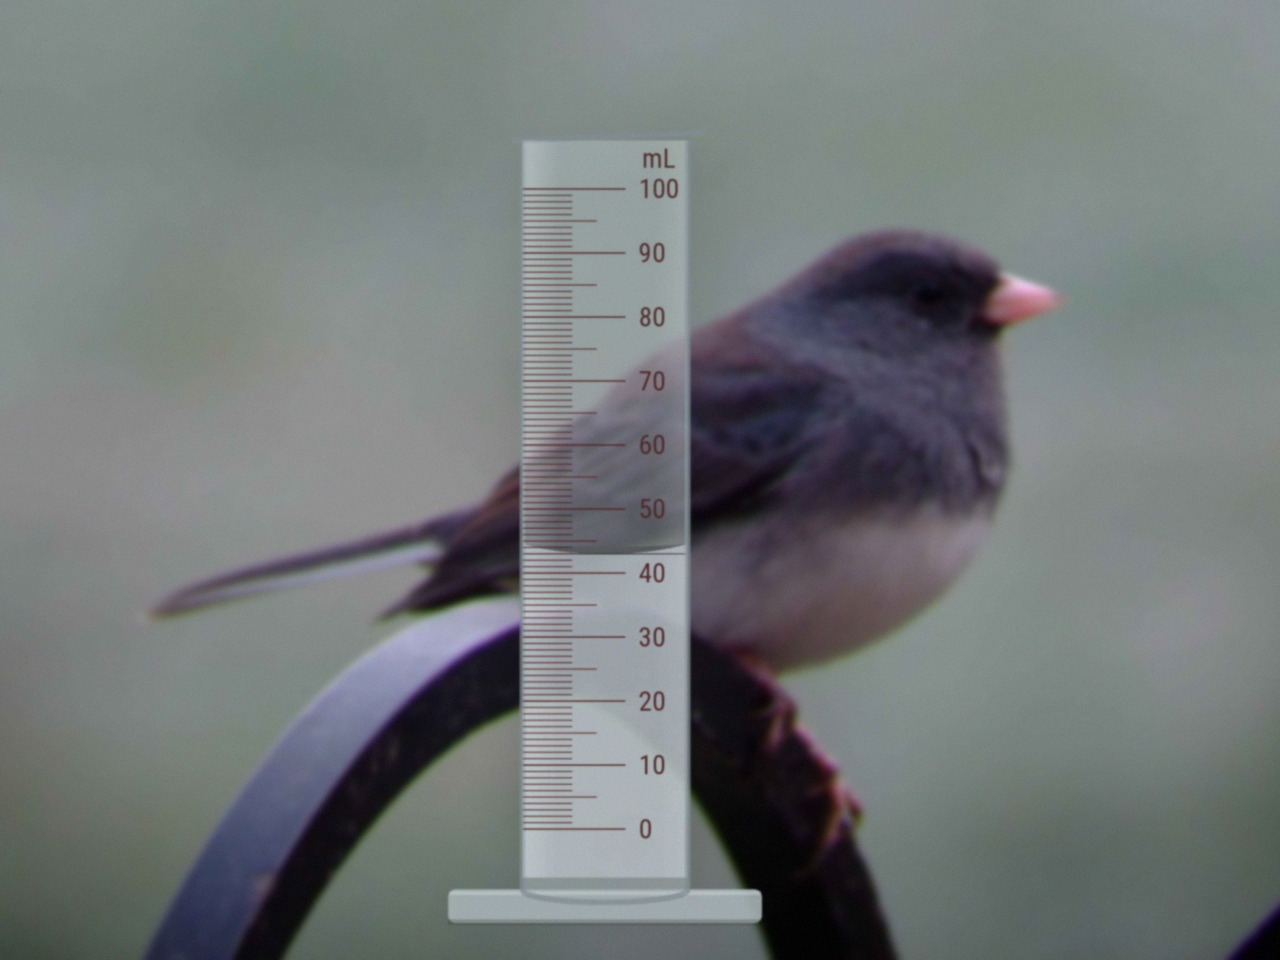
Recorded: value=43 unit=mL
